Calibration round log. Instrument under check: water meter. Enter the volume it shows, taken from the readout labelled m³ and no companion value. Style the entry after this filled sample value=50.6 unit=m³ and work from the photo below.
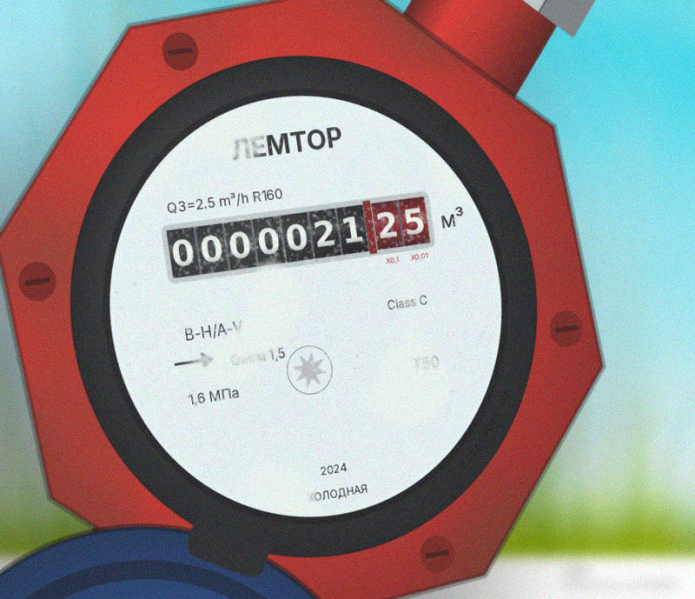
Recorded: value=21.25 unit=m³
